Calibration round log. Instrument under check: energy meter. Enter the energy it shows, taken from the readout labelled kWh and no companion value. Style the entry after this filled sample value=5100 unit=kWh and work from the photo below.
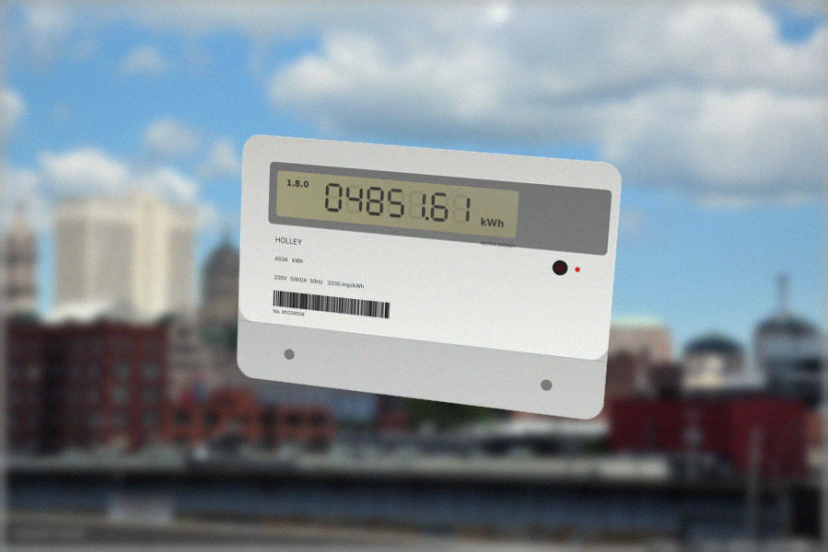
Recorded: value=4851.61 unit=kWh
